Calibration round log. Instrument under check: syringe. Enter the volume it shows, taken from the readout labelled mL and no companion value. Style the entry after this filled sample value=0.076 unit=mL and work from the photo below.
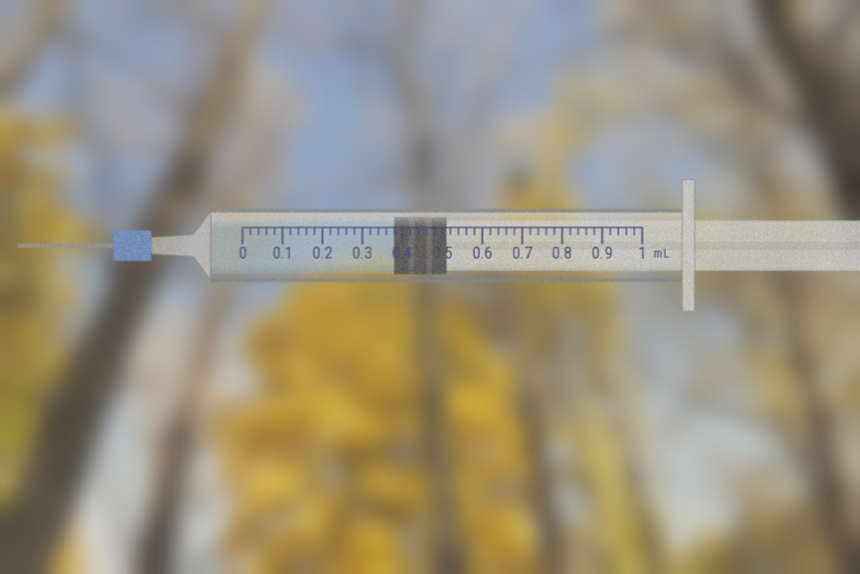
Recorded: value=0.38 unit=mL
